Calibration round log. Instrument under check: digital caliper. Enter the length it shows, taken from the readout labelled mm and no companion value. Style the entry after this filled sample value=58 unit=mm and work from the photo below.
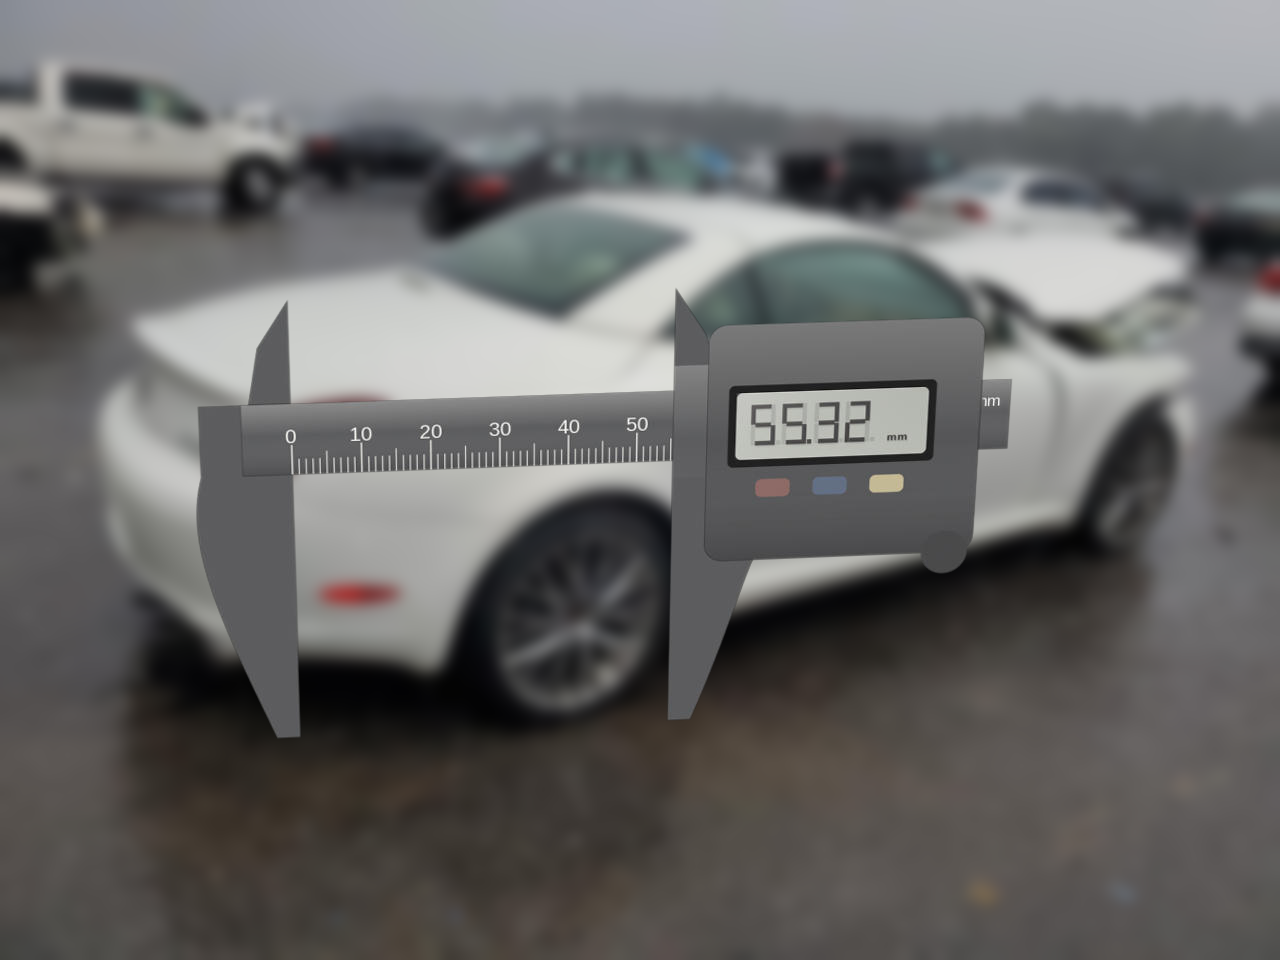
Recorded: value=55.32 unit=mm
